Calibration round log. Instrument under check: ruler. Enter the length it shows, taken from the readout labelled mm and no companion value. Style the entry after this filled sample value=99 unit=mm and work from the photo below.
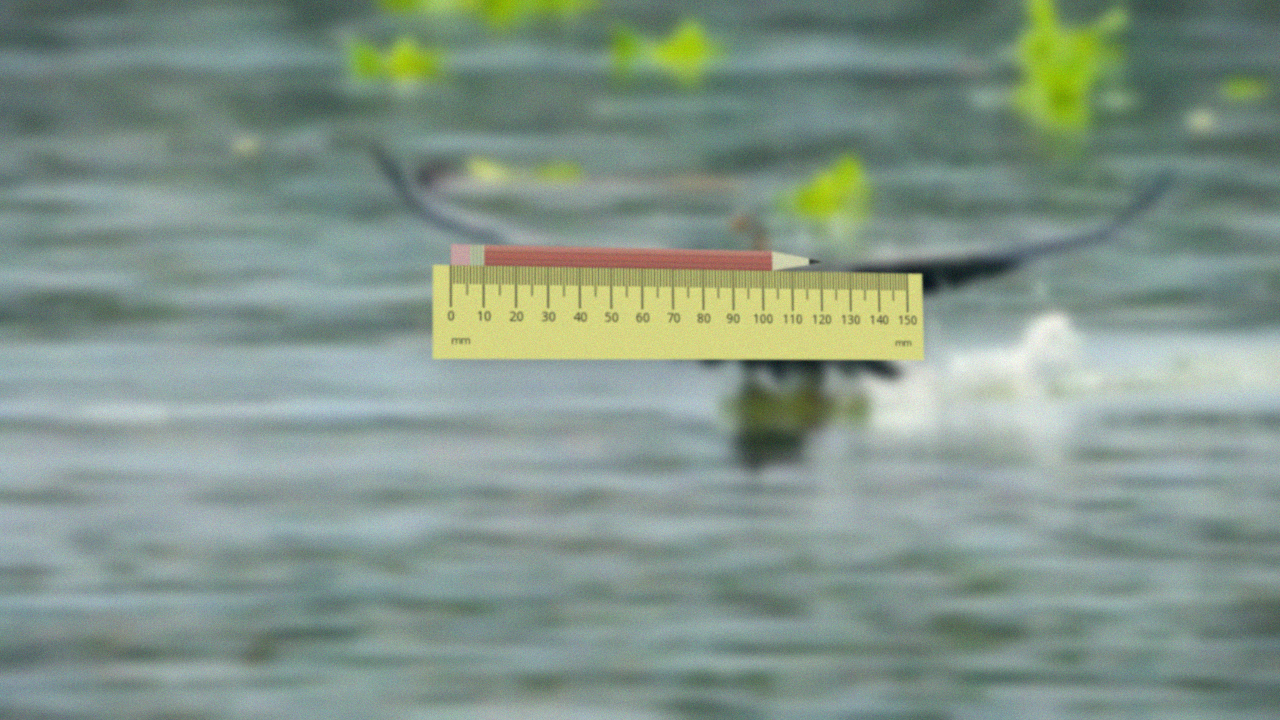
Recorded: value=120 unit=mm
